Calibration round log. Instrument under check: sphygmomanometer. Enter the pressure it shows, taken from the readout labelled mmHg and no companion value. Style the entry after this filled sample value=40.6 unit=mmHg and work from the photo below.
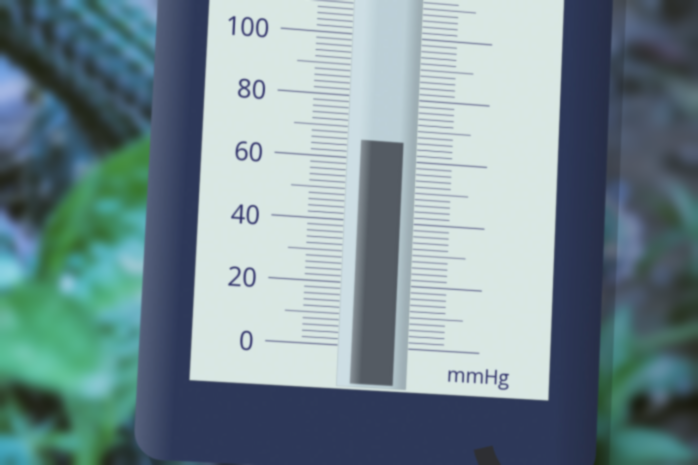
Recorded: value=66 unit=mmHg
